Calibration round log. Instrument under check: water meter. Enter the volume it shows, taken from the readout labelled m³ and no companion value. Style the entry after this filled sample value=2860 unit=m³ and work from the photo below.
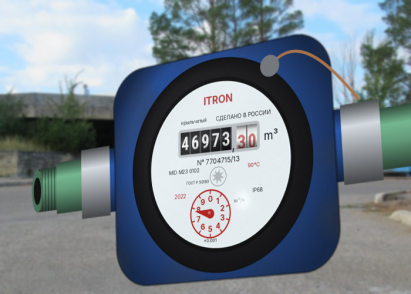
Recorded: value=46973.297 unit=m³
